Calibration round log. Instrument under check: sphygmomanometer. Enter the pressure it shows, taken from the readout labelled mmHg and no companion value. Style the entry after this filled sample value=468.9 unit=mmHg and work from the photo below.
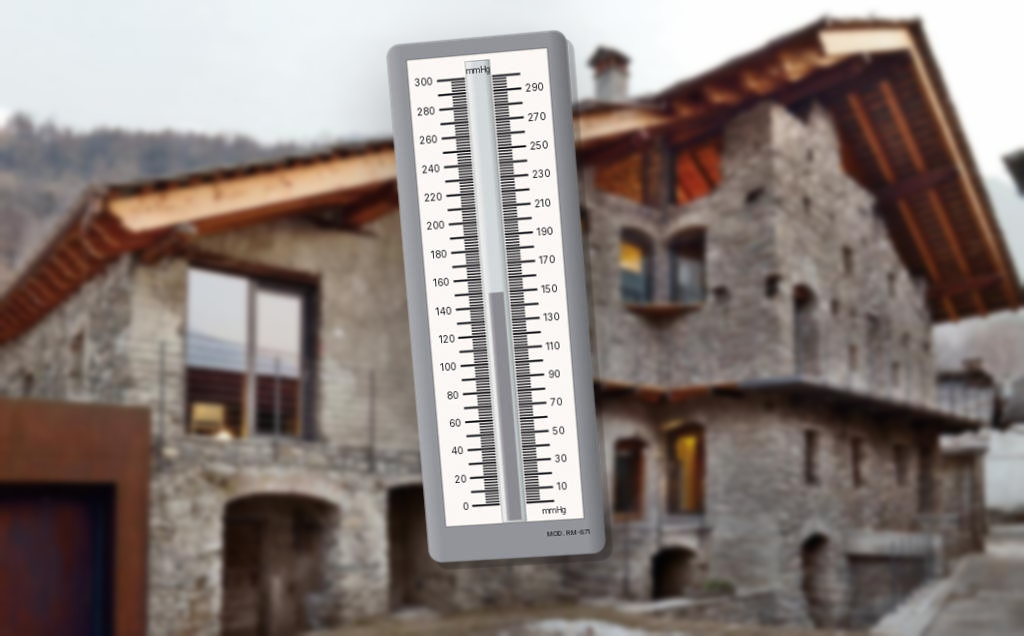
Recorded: value=150 unit=mmHg
